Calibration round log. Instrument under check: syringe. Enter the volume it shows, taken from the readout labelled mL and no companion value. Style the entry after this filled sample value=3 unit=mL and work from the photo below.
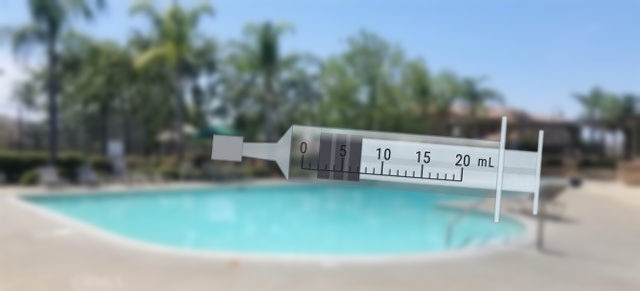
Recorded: value=2 unit=mL
